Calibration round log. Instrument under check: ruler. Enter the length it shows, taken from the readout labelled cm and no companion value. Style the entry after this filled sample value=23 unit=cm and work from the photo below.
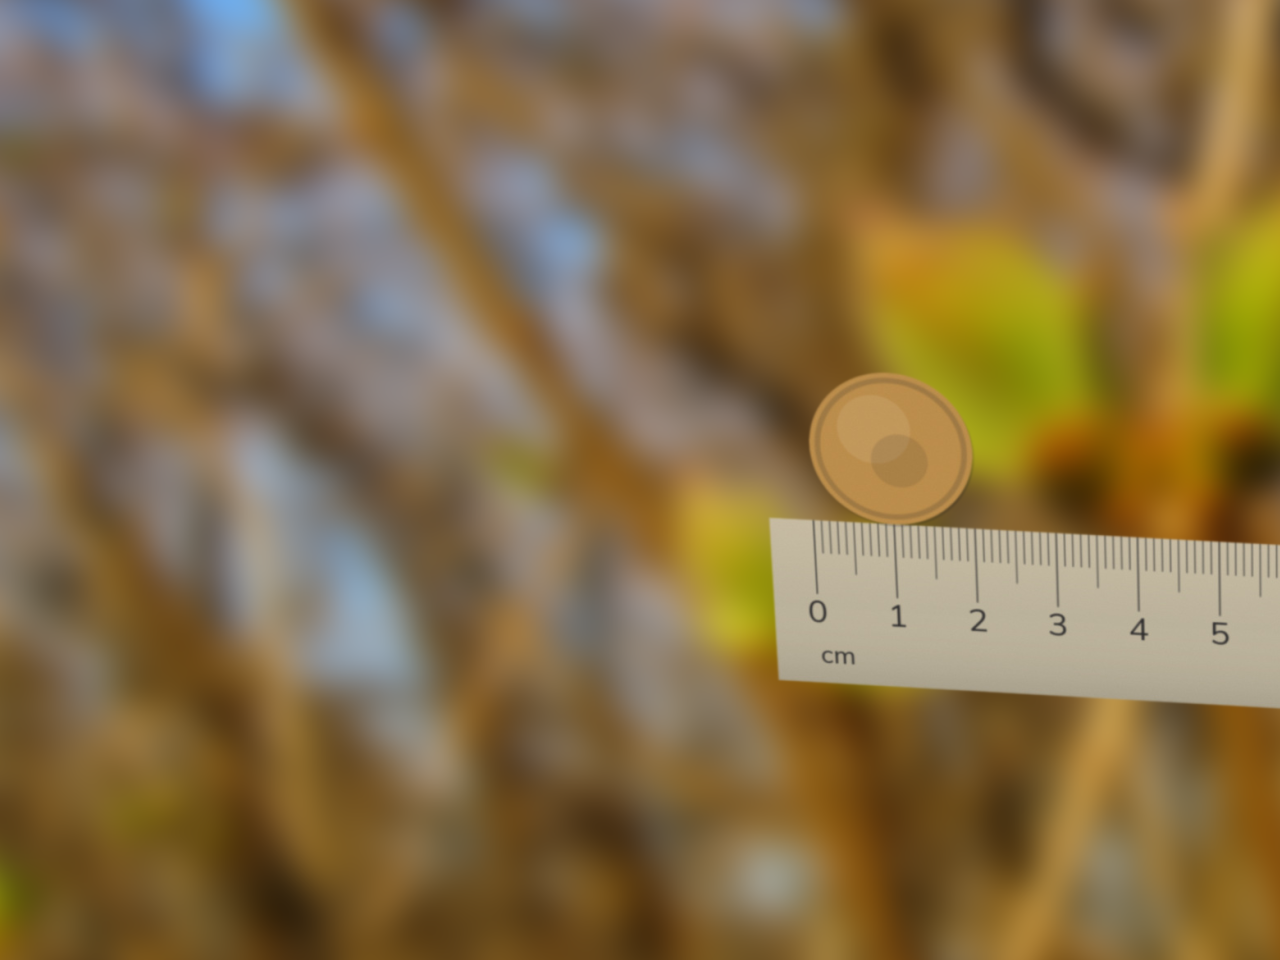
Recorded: value=2 unit=cm
